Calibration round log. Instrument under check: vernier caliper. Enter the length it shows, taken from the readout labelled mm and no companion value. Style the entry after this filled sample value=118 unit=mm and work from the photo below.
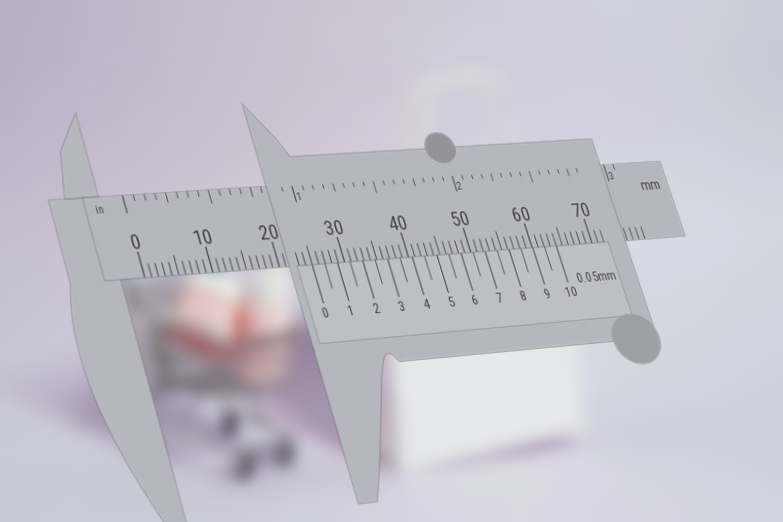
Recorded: value=25.0 unit=mm
